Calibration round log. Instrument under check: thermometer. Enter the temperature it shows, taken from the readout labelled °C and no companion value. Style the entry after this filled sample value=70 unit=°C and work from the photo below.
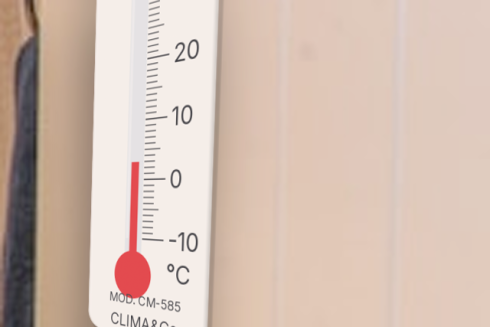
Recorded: value=3 unit=°C
